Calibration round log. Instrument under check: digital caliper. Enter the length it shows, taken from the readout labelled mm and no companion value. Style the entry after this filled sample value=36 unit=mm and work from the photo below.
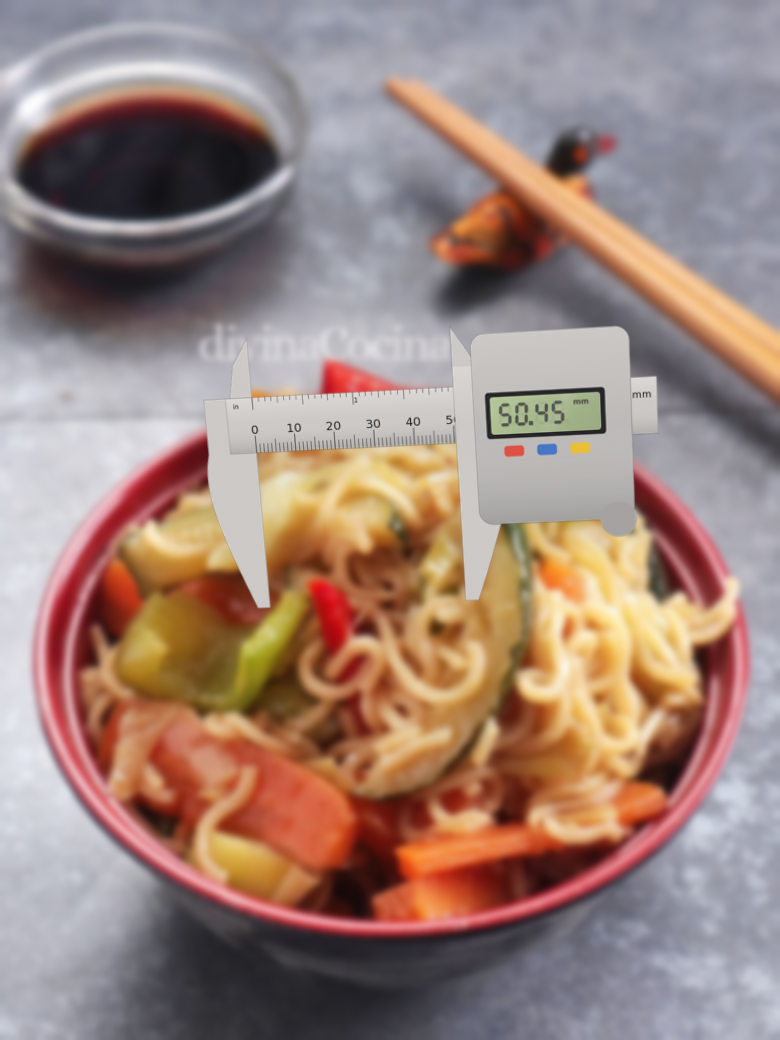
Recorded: value=50.45 unit=mm
